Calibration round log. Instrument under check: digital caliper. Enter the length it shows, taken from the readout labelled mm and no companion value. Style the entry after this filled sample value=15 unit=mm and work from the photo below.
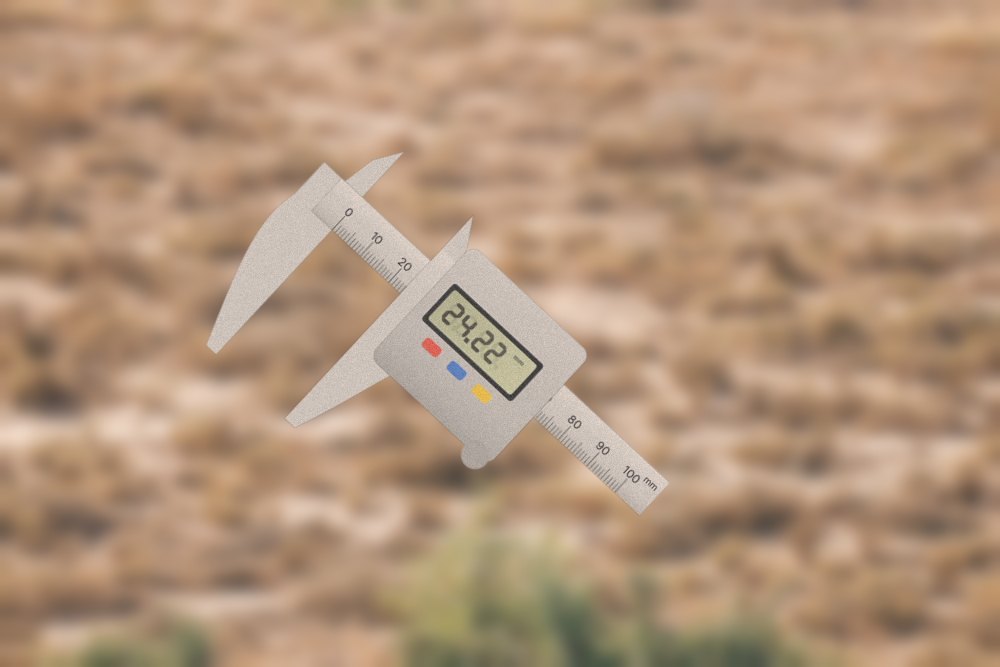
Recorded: value=24.22 unit=mm
